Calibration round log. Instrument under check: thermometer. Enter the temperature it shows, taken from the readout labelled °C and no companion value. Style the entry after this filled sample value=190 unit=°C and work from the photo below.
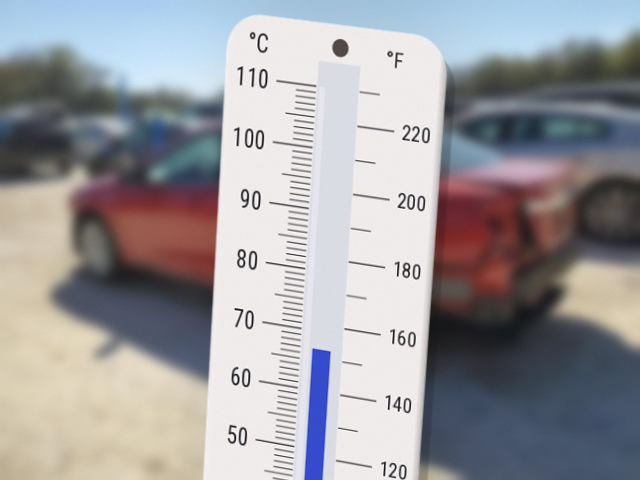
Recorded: value=67 unit=°C
